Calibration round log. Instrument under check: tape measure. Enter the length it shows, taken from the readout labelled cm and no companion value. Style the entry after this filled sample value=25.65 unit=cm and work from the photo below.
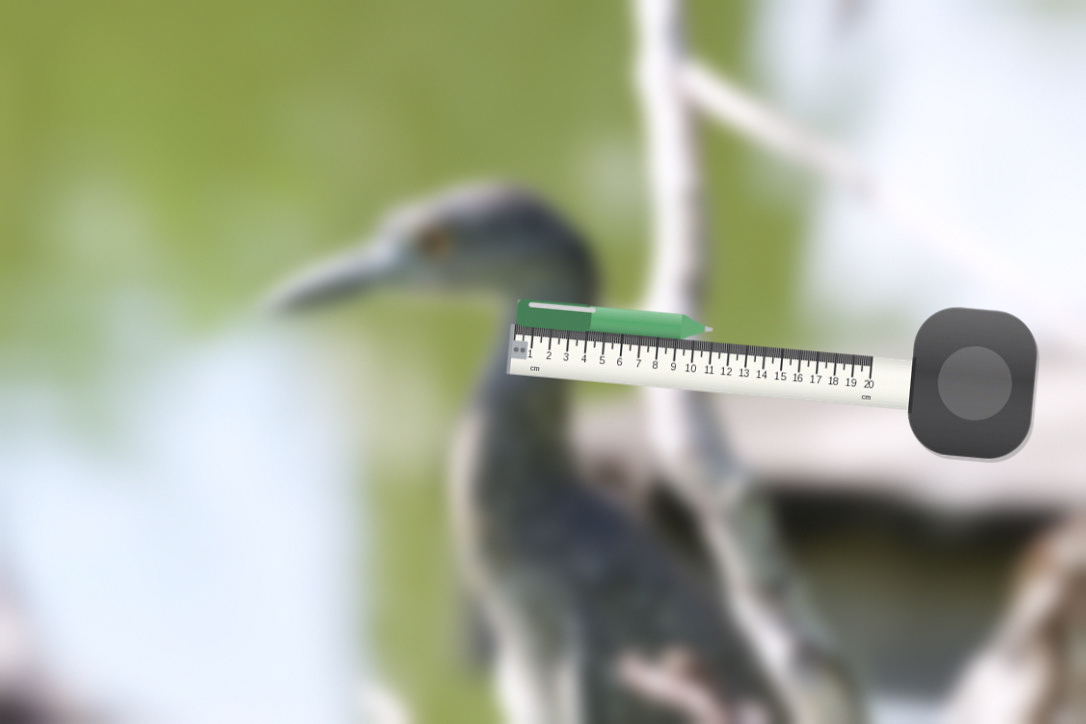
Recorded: value=11 unit=cm
